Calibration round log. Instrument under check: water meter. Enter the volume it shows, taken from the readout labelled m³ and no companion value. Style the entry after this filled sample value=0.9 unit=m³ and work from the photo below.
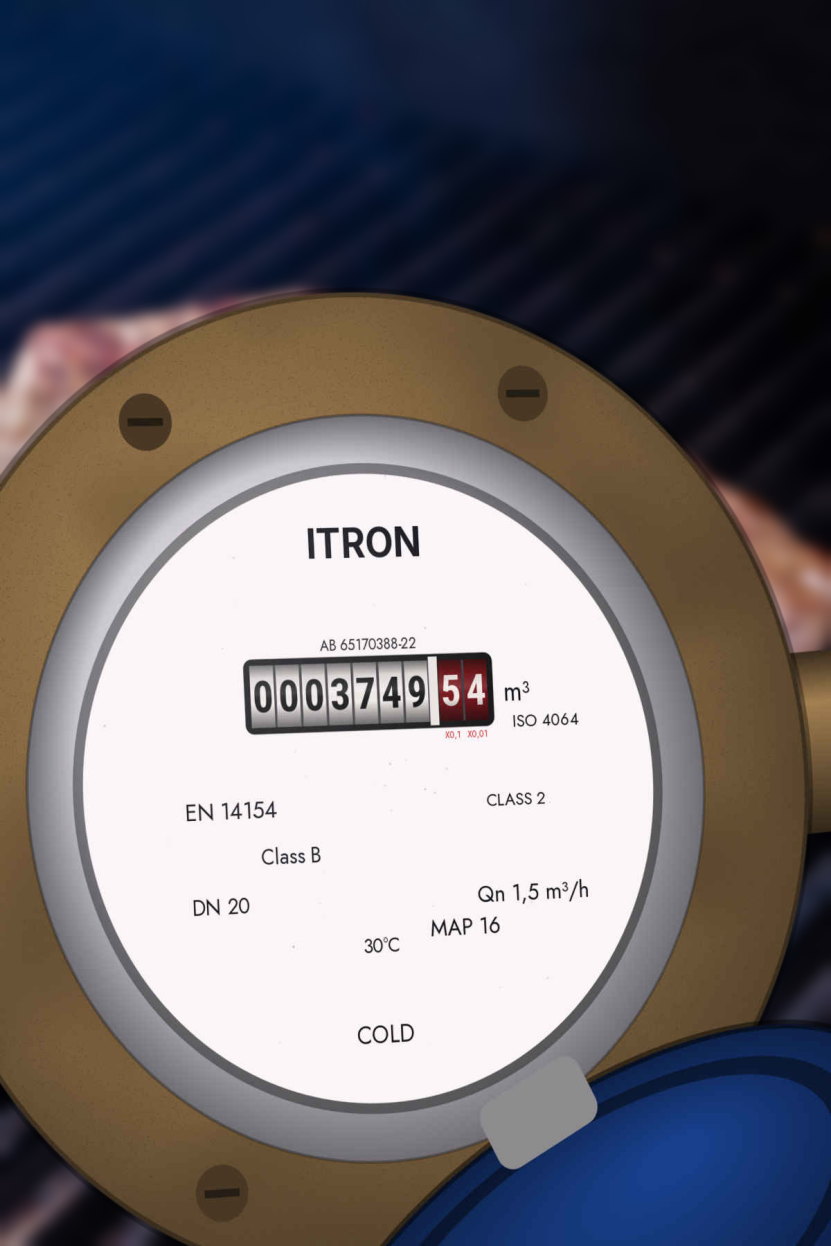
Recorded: value=3749.54 unit=m³
